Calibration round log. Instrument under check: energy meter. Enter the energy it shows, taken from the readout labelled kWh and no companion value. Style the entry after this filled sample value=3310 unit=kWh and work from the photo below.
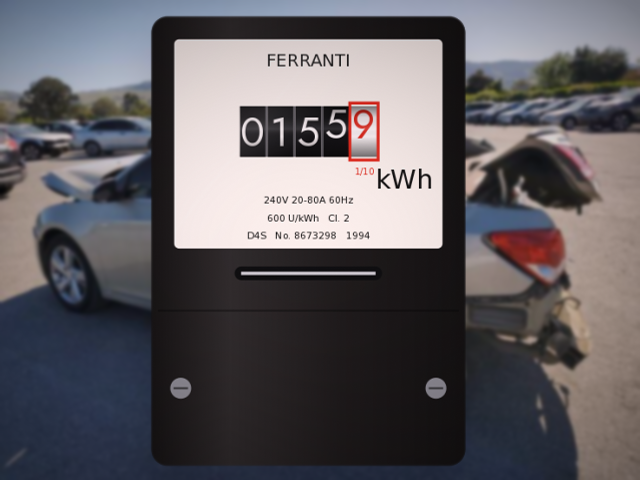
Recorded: value=155.9 unit=kWh
